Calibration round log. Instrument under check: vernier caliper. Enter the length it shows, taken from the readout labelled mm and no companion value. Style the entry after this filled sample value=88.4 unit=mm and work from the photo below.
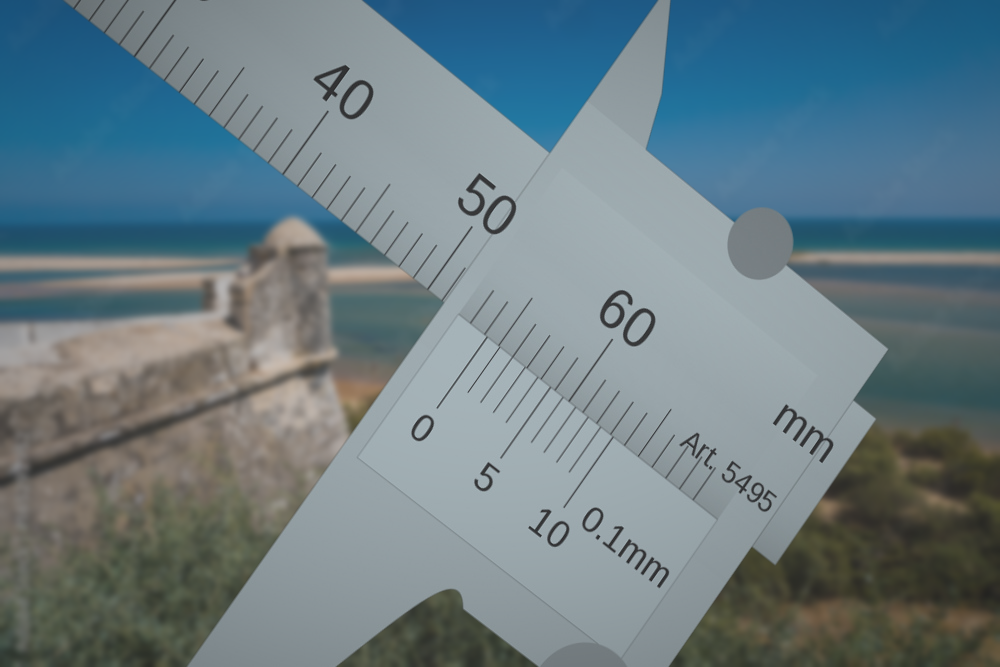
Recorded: value=54.2 unit=mm
